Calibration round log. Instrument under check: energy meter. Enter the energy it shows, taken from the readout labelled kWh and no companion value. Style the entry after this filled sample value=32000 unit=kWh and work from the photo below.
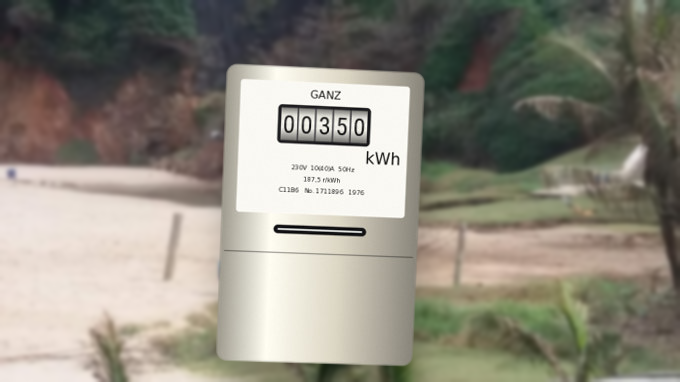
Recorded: value=350 unit=kWh
